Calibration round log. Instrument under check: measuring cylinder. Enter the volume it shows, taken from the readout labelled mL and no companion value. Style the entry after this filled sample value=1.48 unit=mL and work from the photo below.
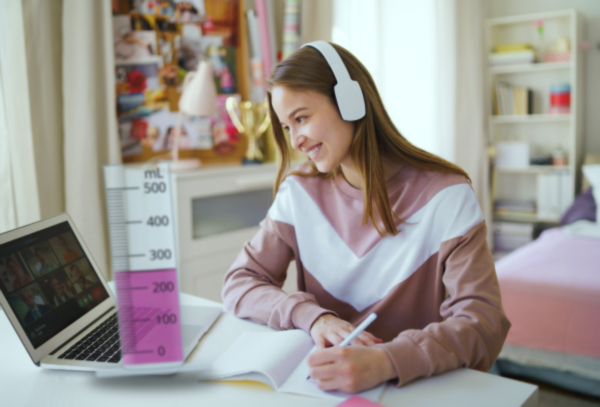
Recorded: value=250 unit=mL
